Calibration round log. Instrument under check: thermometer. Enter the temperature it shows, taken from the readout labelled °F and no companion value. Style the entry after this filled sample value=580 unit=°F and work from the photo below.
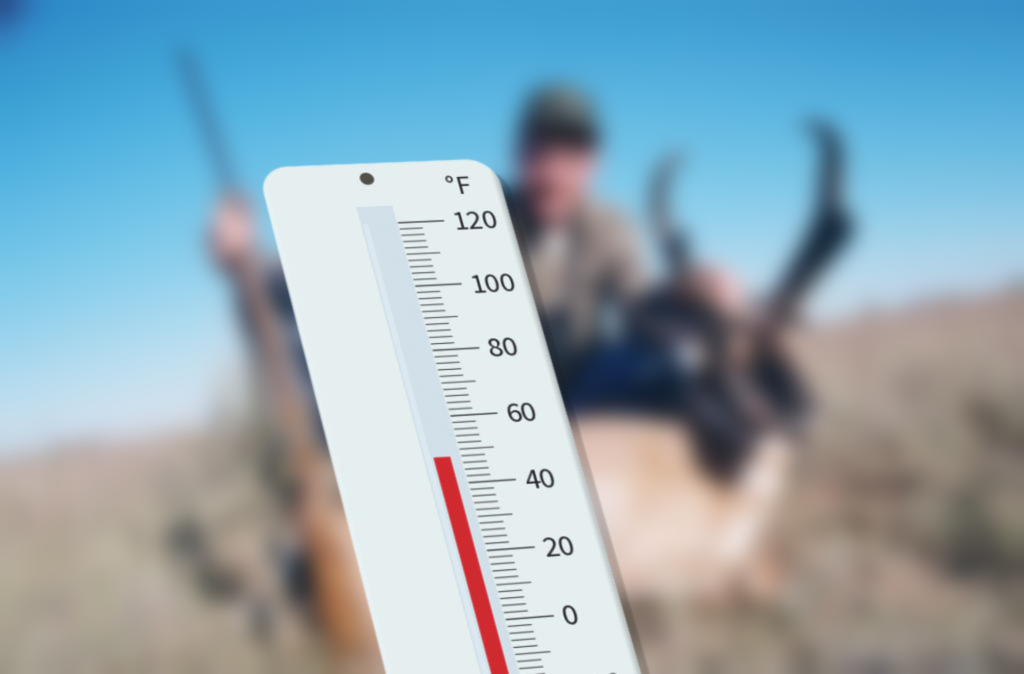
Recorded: value=48 unit=°F
